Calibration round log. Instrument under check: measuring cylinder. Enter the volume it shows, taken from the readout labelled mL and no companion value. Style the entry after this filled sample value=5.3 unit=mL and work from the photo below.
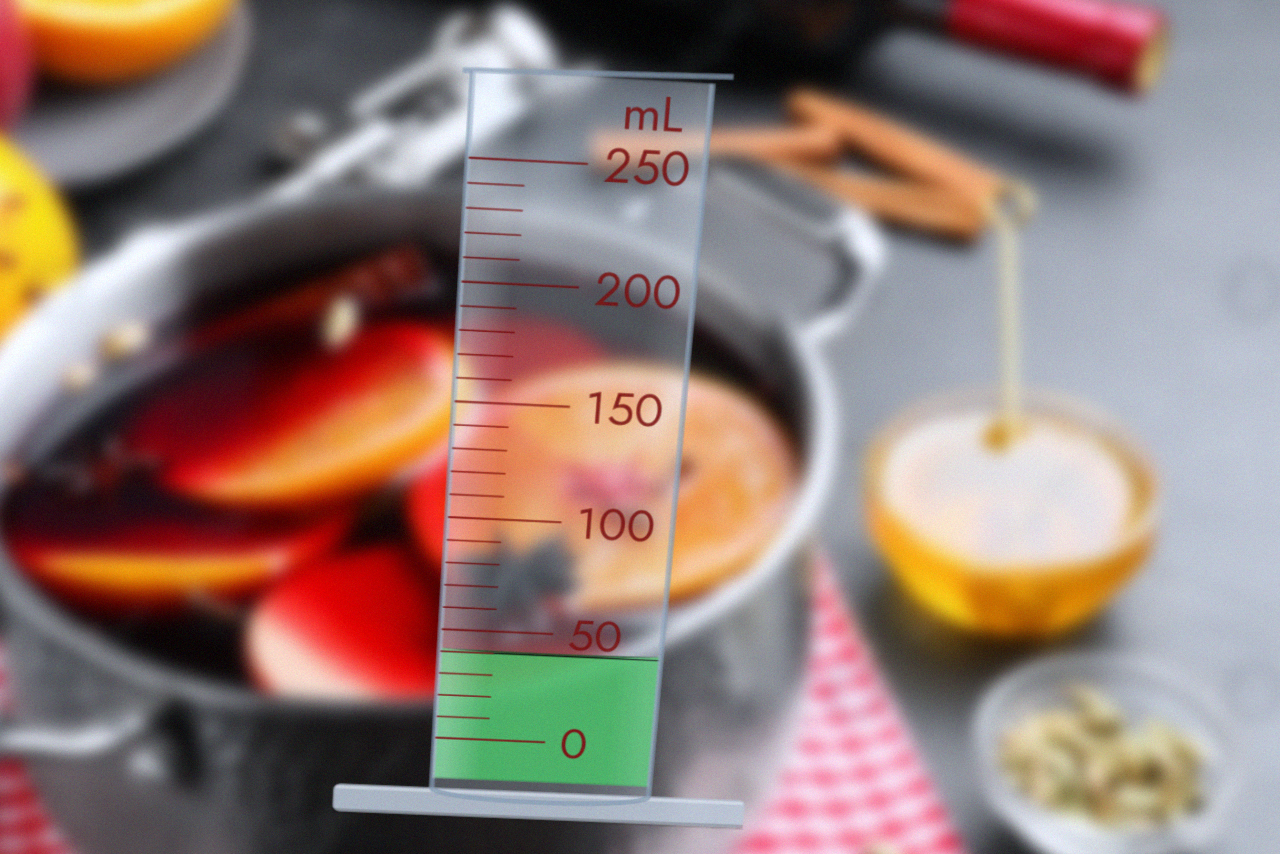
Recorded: value=40 unit=mL
